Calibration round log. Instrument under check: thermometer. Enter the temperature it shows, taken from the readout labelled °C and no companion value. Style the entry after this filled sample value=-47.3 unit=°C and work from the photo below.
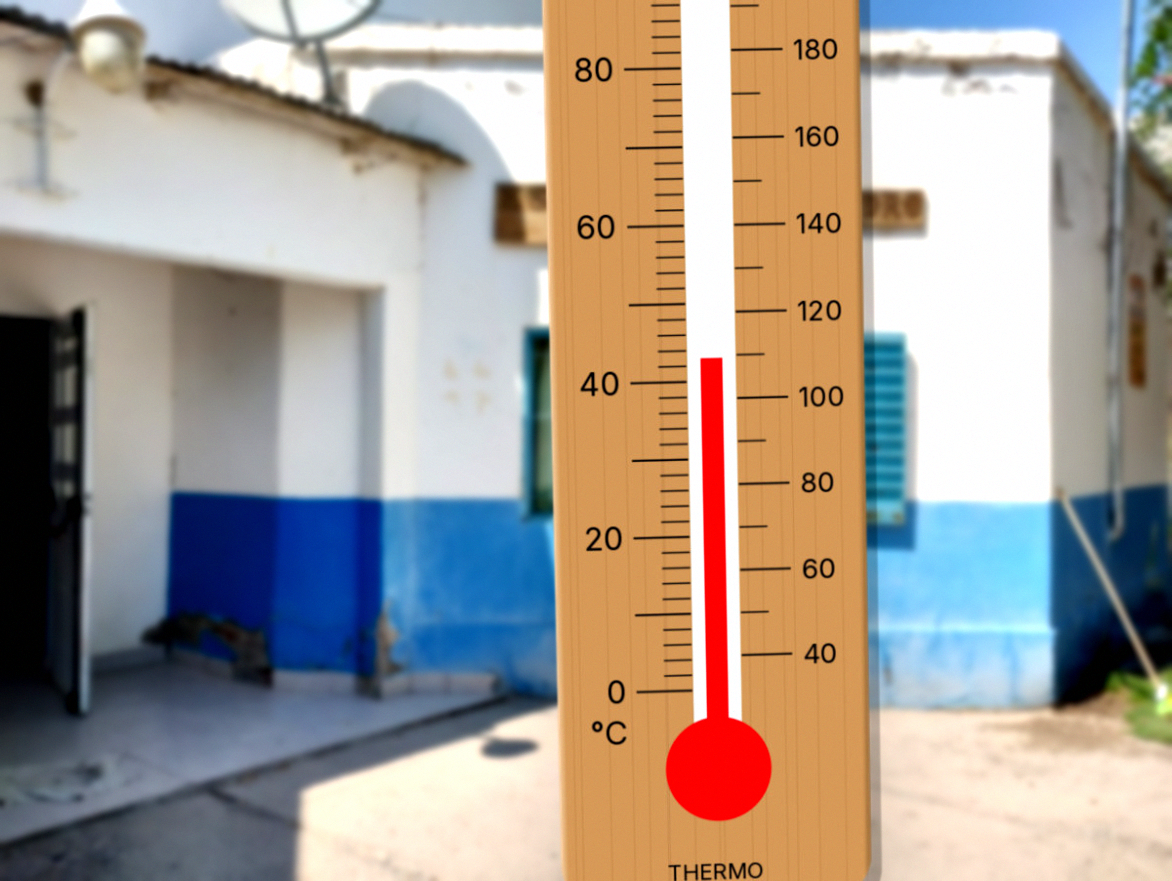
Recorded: value=43 unit=°C
